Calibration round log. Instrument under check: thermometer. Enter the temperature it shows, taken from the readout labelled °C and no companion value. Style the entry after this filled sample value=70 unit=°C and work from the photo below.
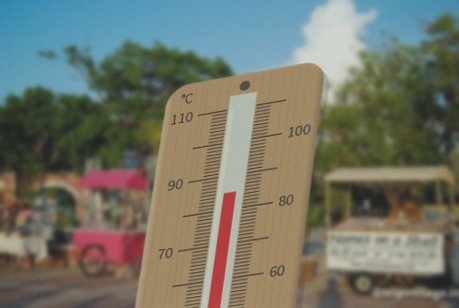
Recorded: value=85 unit=°C
